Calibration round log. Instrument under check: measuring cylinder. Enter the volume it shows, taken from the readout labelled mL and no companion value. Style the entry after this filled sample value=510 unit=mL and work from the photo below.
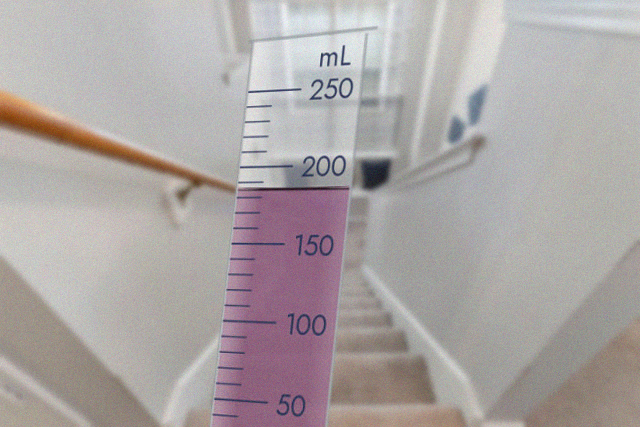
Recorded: value=185 unit=mL
